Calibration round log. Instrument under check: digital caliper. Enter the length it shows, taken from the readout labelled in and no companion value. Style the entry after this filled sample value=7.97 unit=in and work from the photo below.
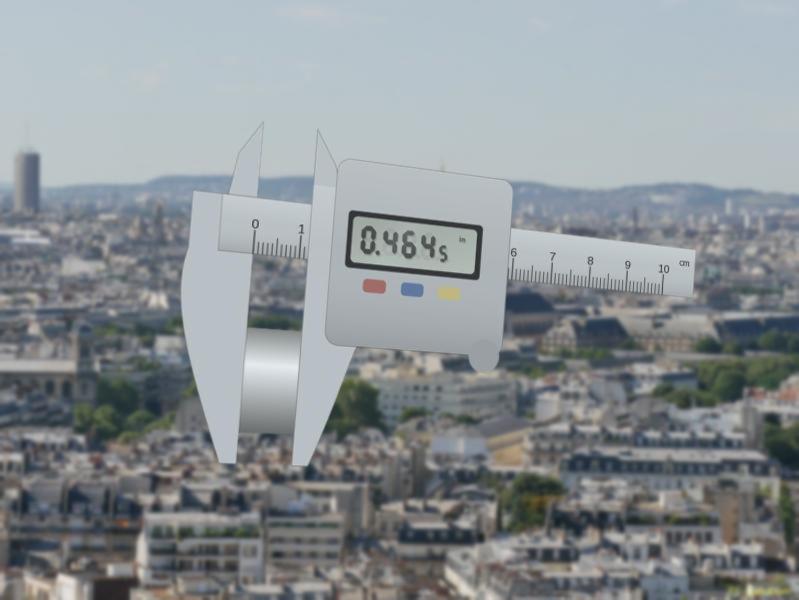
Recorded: value=0.4645 unit=in
